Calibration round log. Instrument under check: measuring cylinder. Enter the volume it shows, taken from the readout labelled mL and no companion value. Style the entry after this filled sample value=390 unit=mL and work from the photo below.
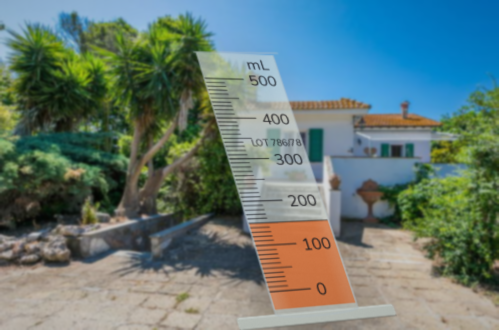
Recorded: value=150 unit=mL
